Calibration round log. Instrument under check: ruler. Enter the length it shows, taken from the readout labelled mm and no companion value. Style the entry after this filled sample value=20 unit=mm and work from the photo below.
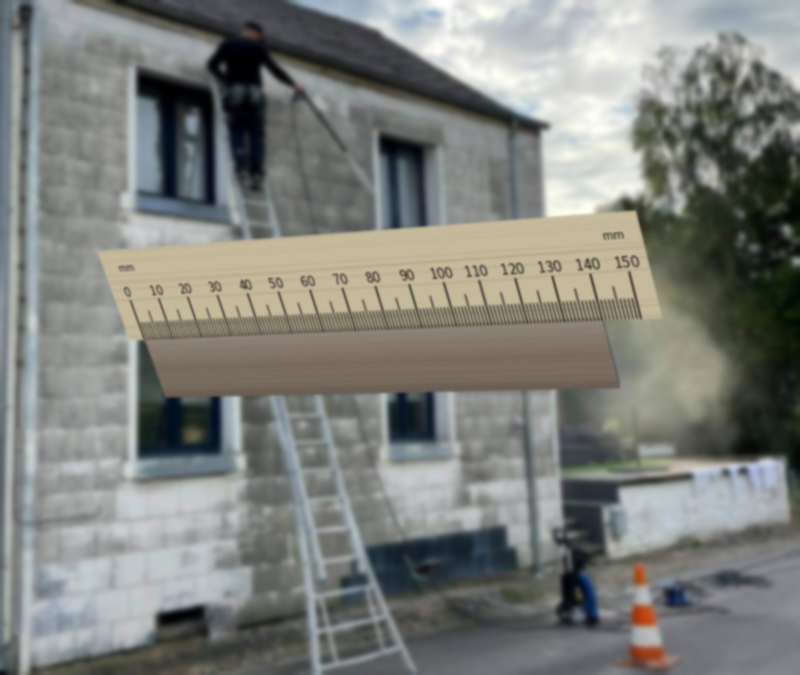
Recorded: value=140 unit=mm
